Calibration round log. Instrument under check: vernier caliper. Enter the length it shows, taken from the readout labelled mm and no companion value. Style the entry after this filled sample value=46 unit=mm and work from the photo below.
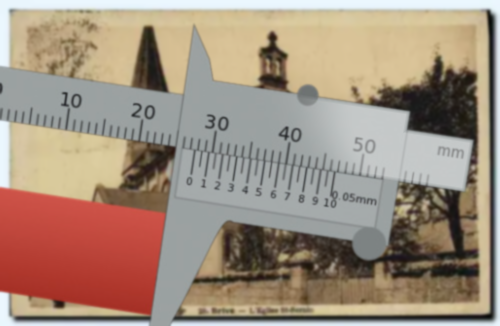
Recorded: value=27.6 unit=mm
